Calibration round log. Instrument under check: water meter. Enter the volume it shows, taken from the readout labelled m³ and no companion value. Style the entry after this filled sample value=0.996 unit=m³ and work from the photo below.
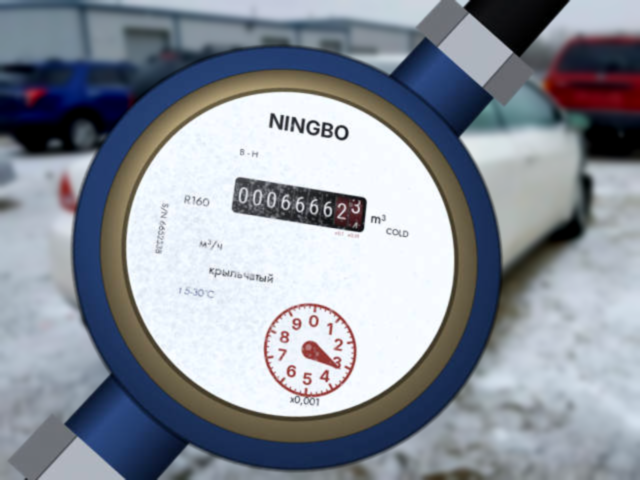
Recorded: value=6666.233 unit=m³
